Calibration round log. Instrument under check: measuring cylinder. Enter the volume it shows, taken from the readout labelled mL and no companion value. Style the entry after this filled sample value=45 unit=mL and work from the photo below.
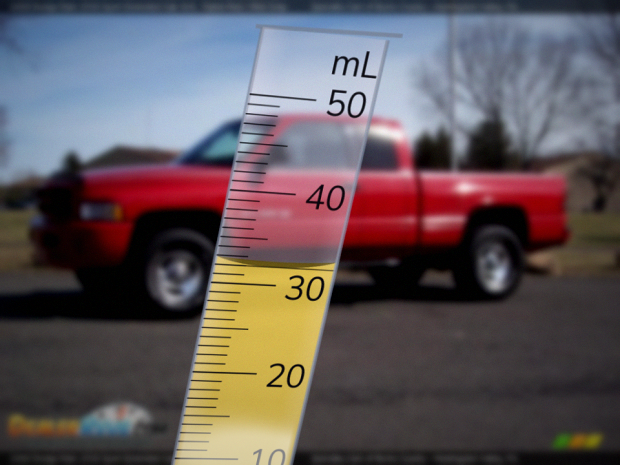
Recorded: value=32 unit=mL
